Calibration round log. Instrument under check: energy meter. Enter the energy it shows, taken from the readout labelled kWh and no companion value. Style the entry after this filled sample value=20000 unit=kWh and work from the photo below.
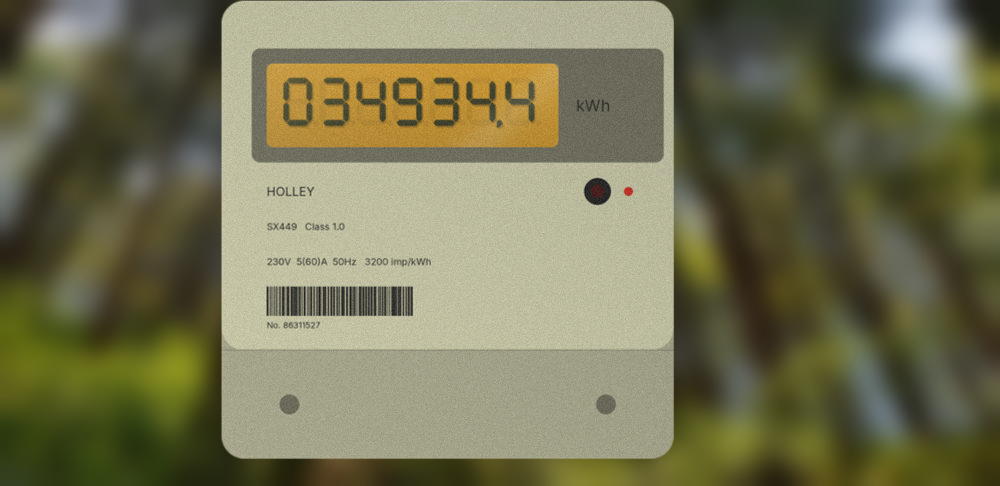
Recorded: value=34934.4 unit=kWh
